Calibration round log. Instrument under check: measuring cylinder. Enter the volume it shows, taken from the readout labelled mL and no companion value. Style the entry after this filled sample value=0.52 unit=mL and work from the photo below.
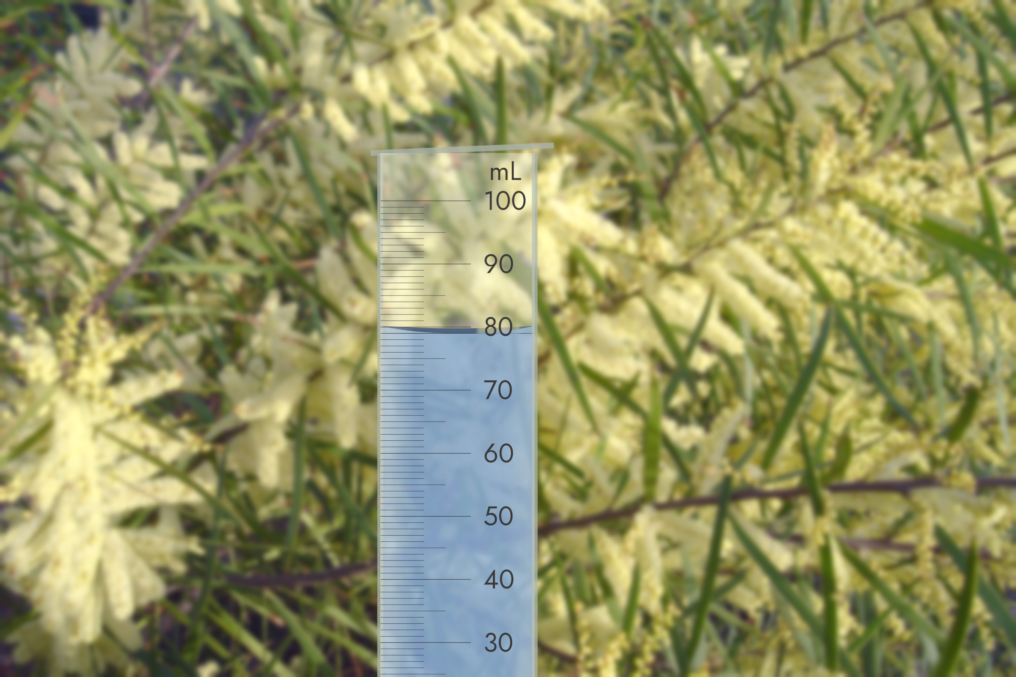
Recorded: value=79 unit=mL
